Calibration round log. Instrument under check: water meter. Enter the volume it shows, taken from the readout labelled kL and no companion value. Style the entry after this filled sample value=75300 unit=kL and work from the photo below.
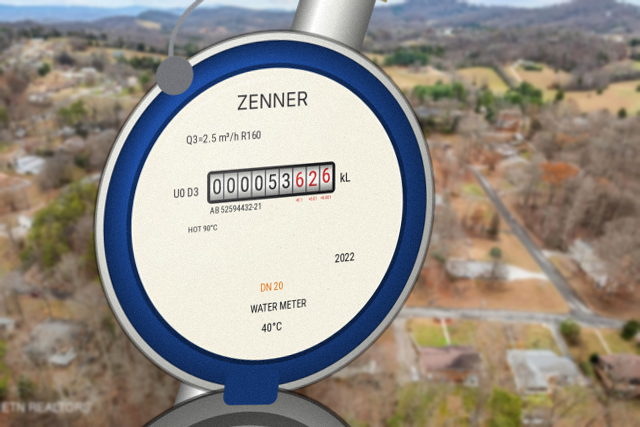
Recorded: value=53.626 unit=kL
